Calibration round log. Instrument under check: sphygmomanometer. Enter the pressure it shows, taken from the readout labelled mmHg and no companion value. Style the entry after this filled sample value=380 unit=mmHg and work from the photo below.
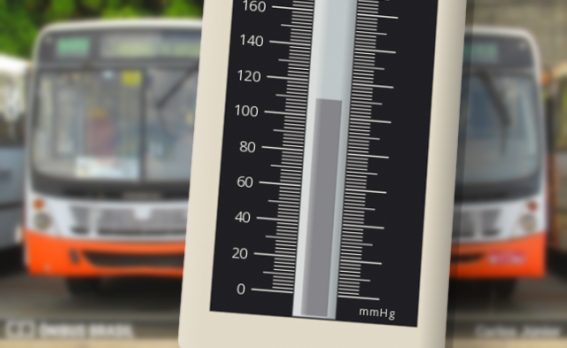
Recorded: value=110 unit=mmHg
